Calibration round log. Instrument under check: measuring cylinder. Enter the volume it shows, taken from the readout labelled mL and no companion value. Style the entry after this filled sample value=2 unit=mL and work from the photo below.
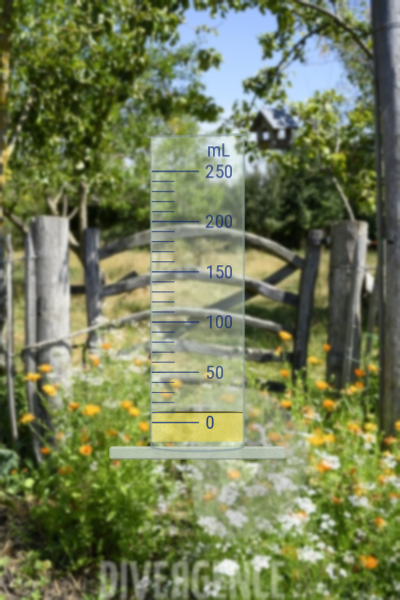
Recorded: value=10 unit=mL
